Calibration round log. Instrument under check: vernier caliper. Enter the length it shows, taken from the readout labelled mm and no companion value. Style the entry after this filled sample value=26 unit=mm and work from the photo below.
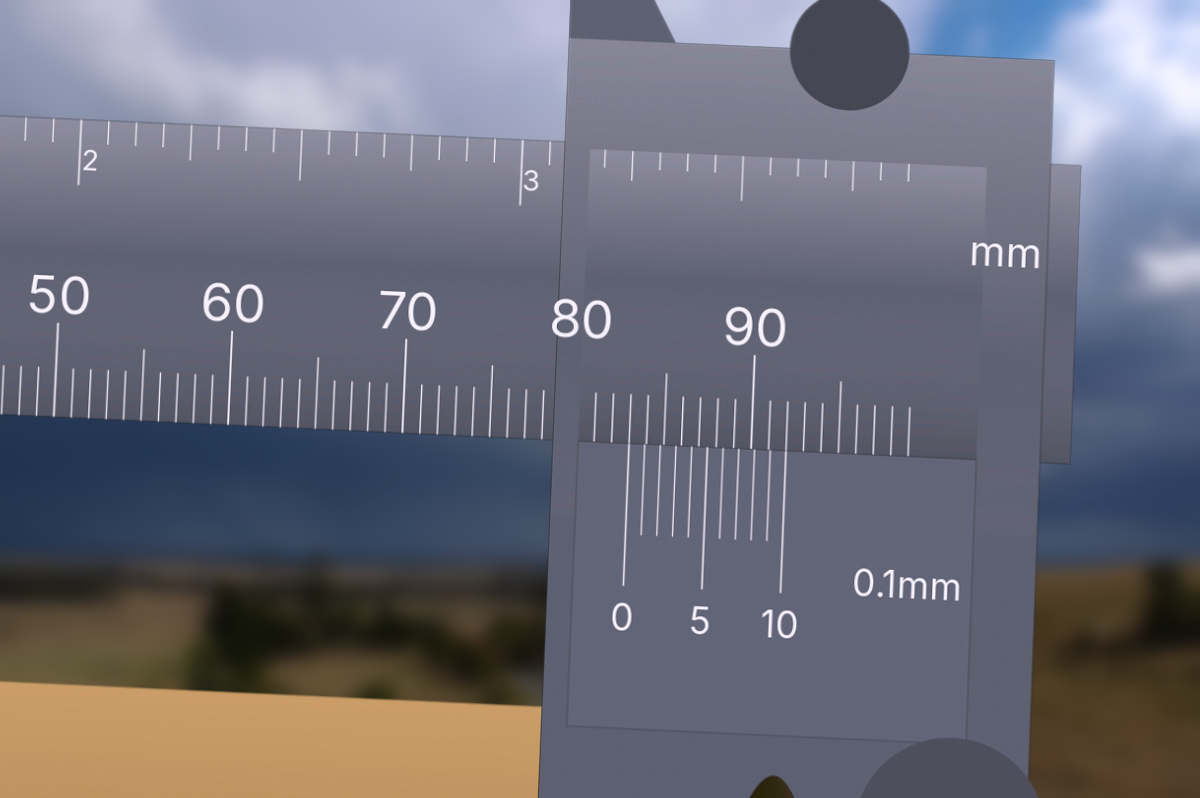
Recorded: value=83.0 unit=mm
